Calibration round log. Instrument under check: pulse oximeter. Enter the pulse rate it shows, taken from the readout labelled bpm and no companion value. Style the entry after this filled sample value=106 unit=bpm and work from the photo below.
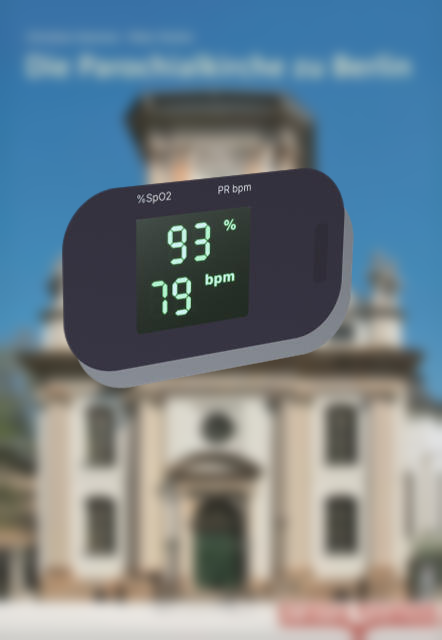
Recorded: value=79 unit=bpm
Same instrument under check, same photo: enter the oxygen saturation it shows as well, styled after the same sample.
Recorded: value=93 unit=%
